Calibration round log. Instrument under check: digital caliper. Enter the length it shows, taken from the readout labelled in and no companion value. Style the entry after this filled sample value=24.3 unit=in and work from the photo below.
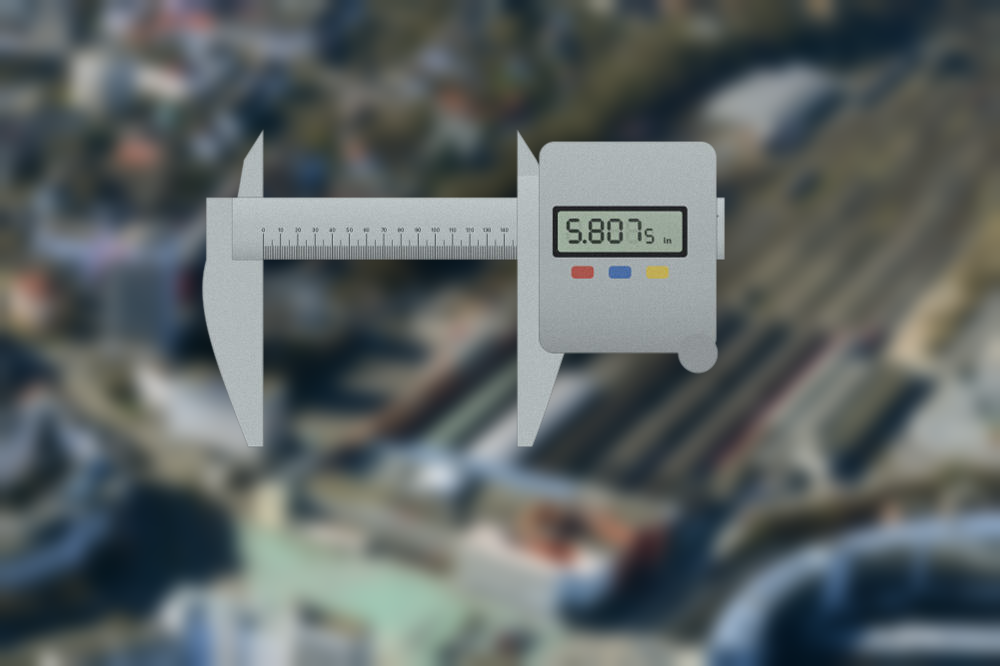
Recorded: value=5.8075 unit=in
